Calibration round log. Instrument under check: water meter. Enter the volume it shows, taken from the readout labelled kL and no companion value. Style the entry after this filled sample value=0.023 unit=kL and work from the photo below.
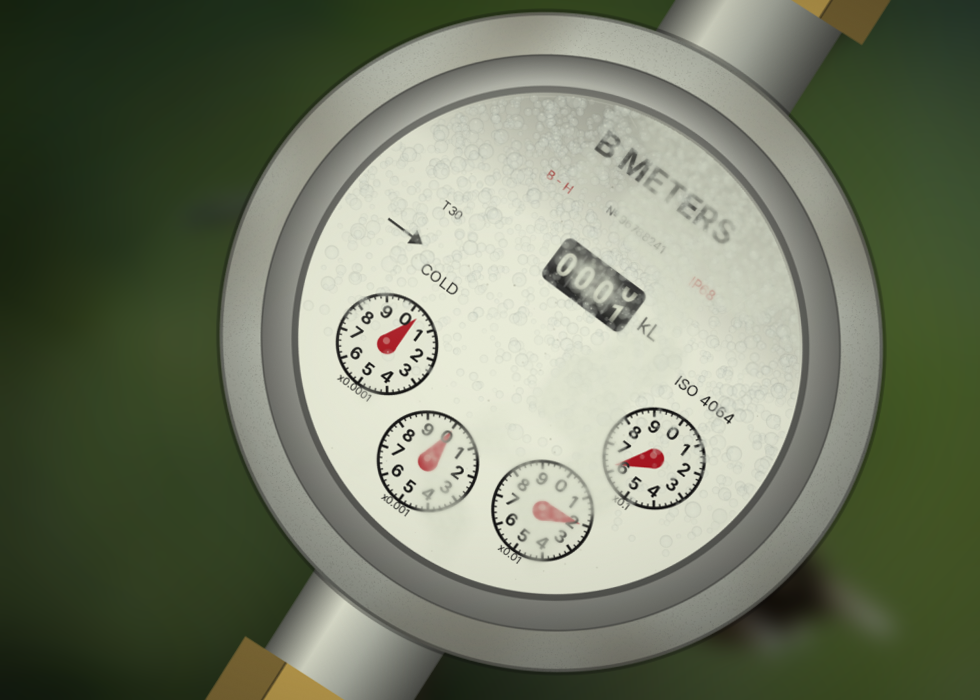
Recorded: value=0.6200 unit=kL
